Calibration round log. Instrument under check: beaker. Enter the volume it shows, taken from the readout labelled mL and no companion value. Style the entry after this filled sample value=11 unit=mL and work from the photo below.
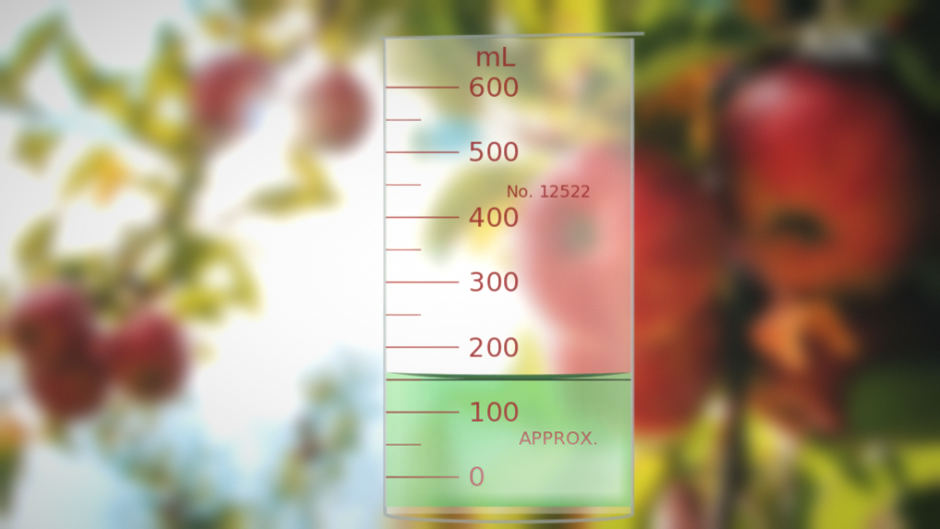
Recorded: value=150 unit=mL
